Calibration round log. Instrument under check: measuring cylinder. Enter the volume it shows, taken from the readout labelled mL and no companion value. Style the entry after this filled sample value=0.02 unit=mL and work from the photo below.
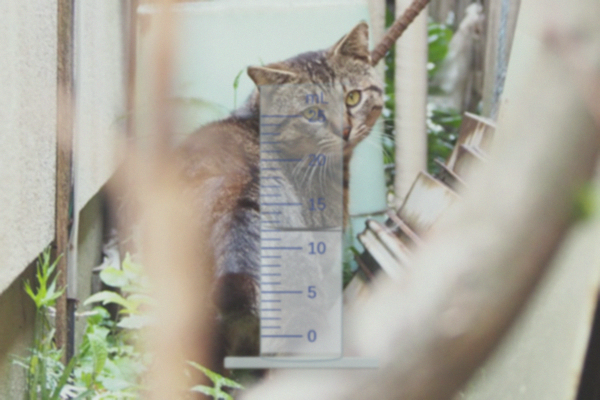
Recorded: value=12 unit=mL
